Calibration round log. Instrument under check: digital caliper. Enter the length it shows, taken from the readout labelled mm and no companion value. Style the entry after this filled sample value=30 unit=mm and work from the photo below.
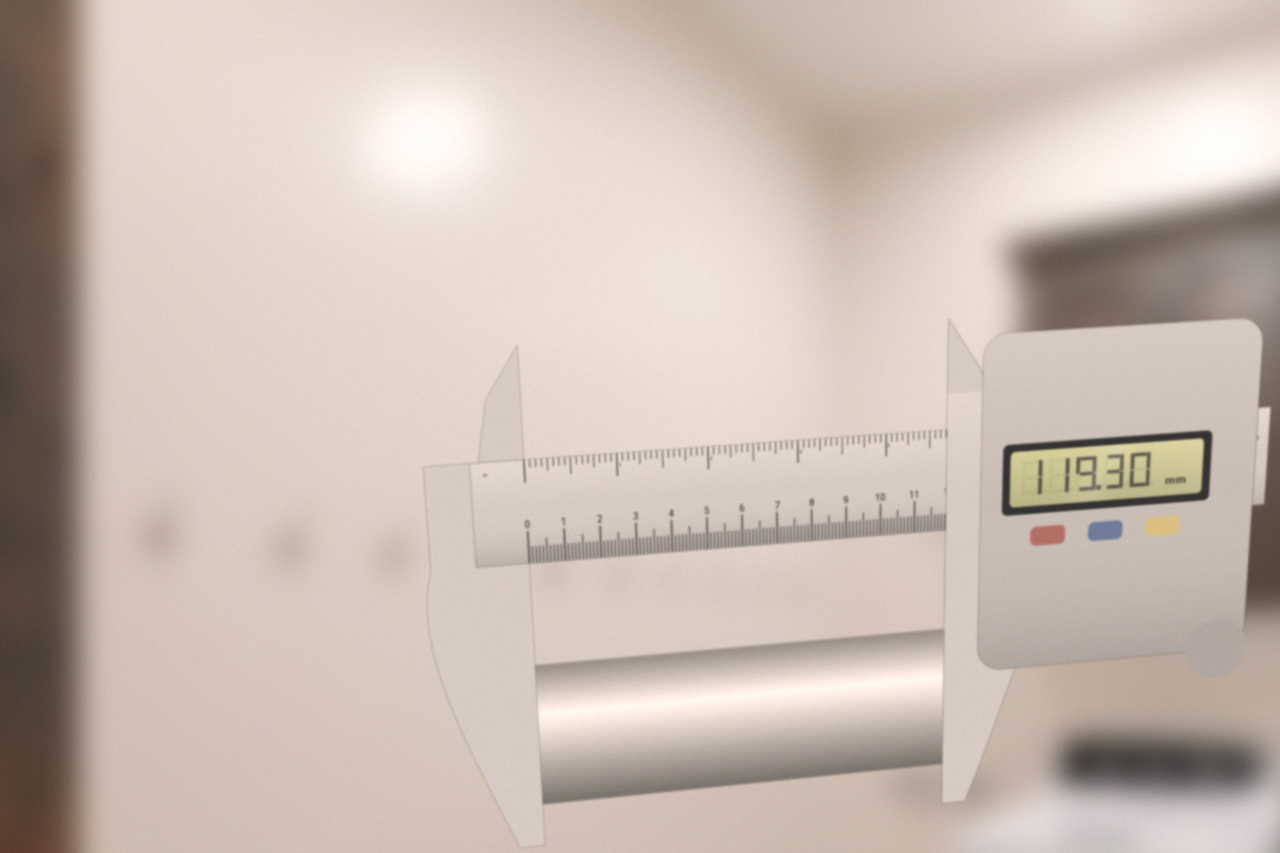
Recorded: value=119.30 unit=mm
